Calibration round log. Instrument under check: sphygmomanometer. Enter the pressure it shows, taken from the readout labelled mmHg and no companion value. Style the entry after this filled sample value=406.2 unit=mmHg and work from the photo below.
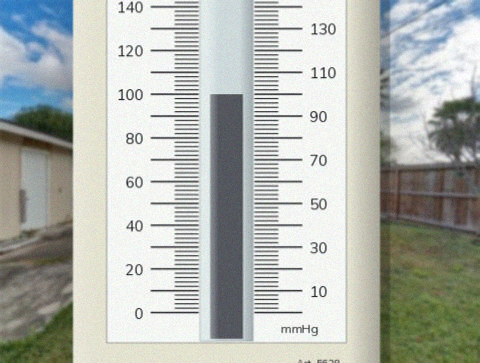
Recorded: value=100 unit=mmHg
